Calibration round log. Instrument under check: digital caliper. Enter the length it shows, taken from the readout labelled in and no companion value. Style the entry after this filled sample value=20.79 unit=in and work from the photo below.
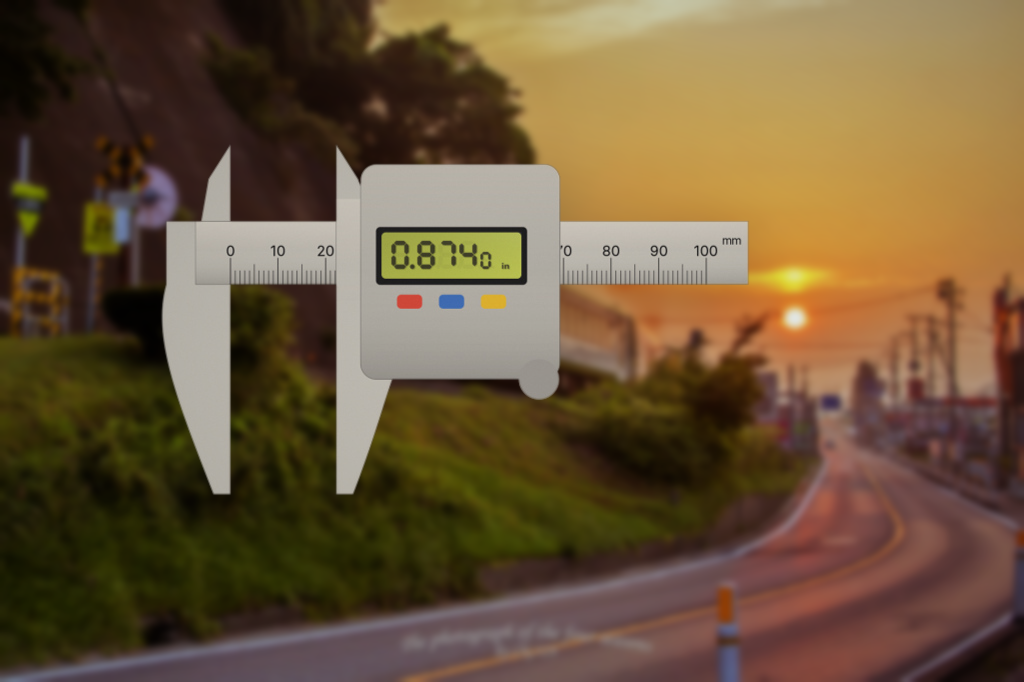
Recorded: value=0.8740 unit=in
